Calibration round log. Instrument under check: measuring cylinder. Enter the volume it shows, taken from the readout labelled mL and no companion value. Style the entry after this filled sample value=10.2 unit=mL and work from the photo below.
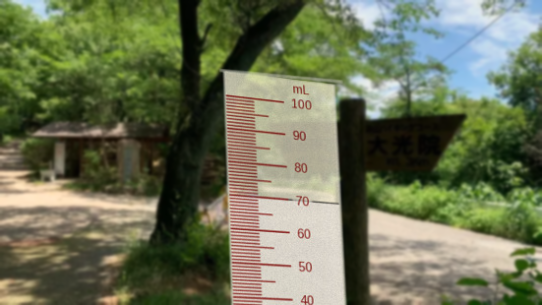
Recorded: value=70 unit=mL
